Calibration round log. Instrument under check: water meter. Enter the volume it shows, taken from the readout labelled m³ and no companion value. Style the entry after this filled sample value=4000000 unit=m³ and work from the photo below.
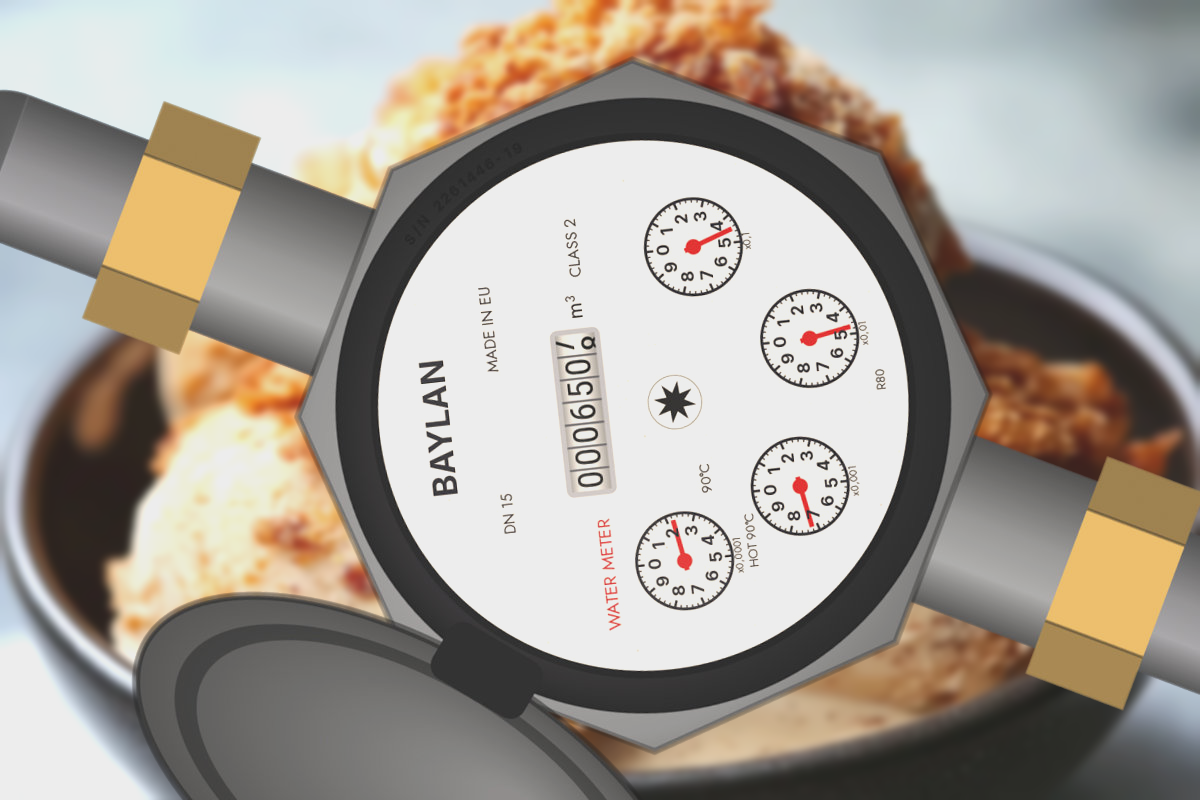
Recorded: value=6507.4472 unit=m³
